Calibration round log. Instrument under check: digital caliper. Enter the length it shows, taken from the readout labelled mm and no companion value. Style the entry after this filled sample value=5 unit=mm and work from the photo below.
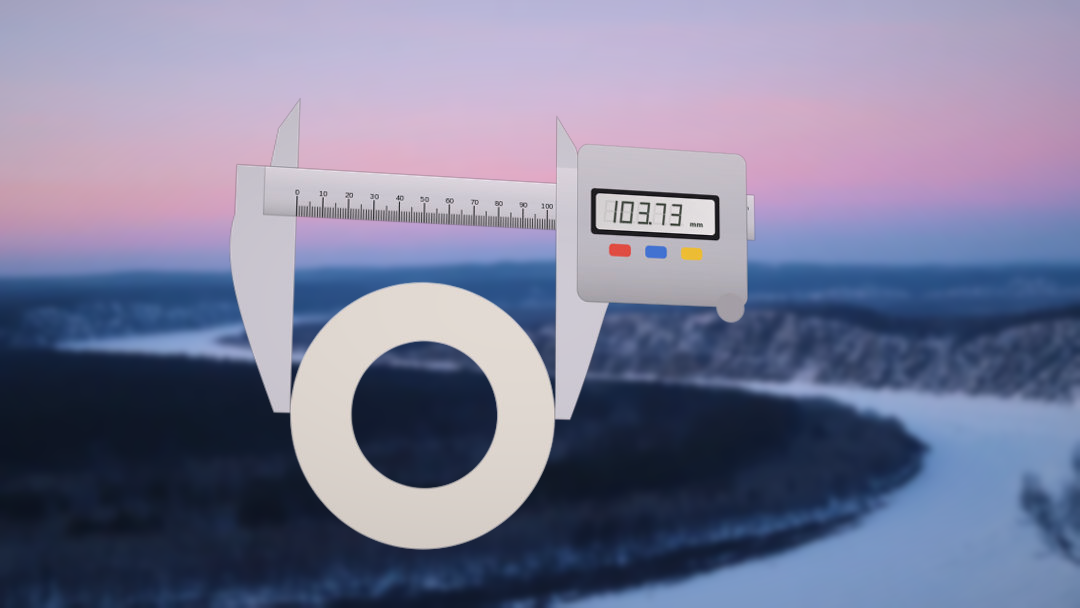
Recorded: value=103.73 unit=mm
